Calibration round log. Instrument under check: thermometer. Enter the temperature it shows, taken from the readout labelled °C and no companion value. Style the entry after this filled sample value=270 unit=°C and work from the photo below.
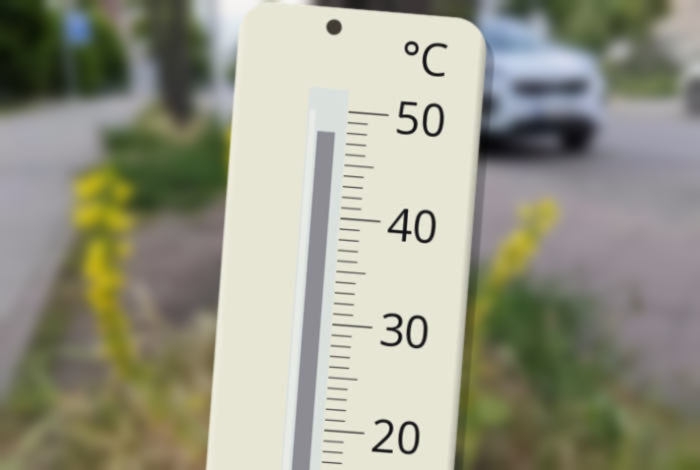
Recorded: value=48 unit=°C
